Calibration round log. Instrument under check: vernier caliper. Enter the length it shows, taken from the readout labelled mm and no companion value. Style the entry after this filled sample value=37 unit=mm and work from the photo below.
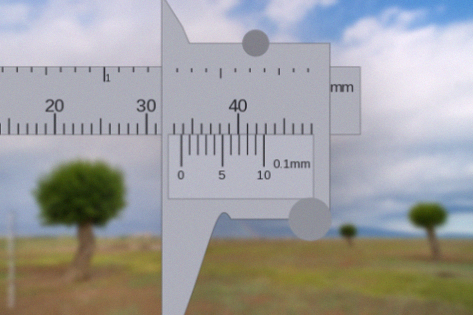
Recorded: value=33.8 unit=mm
